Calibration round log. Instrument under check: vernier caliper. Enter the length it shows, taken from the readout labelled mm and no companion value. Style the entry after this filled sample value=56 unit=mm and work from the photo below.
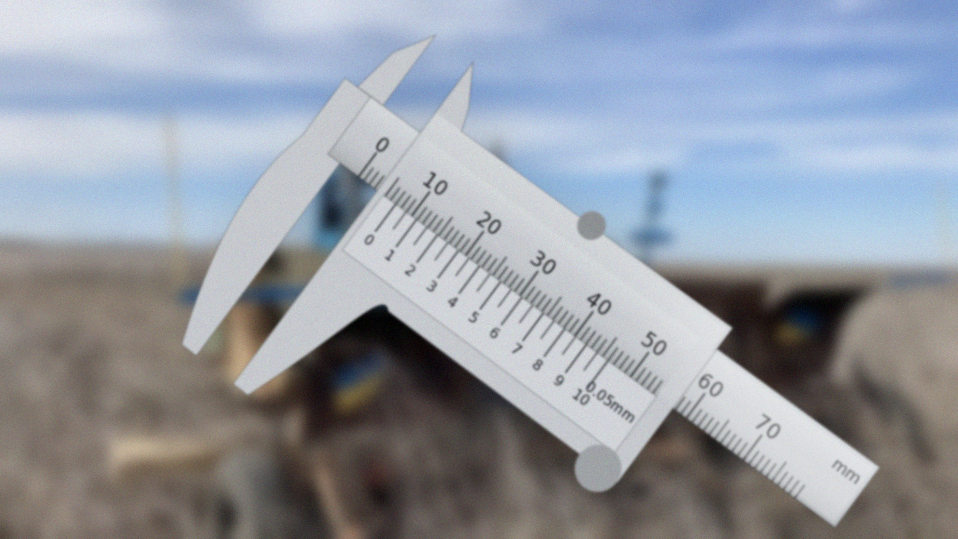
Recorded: value=7.0 unit=mm
